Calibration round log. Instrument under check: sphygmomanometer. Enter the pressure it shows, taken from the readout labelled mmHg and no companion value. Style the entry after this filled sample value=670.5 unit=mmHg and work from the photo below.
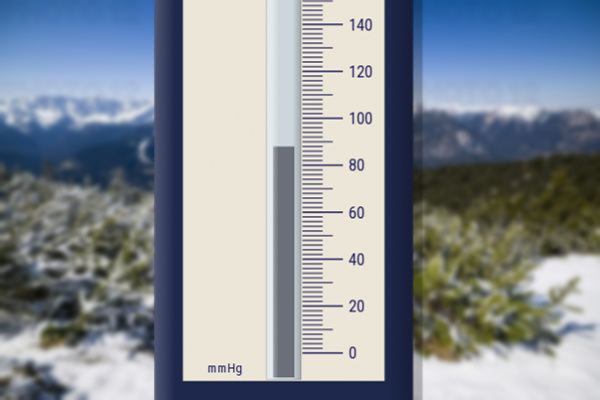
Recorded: value=88 unit=mmHg
